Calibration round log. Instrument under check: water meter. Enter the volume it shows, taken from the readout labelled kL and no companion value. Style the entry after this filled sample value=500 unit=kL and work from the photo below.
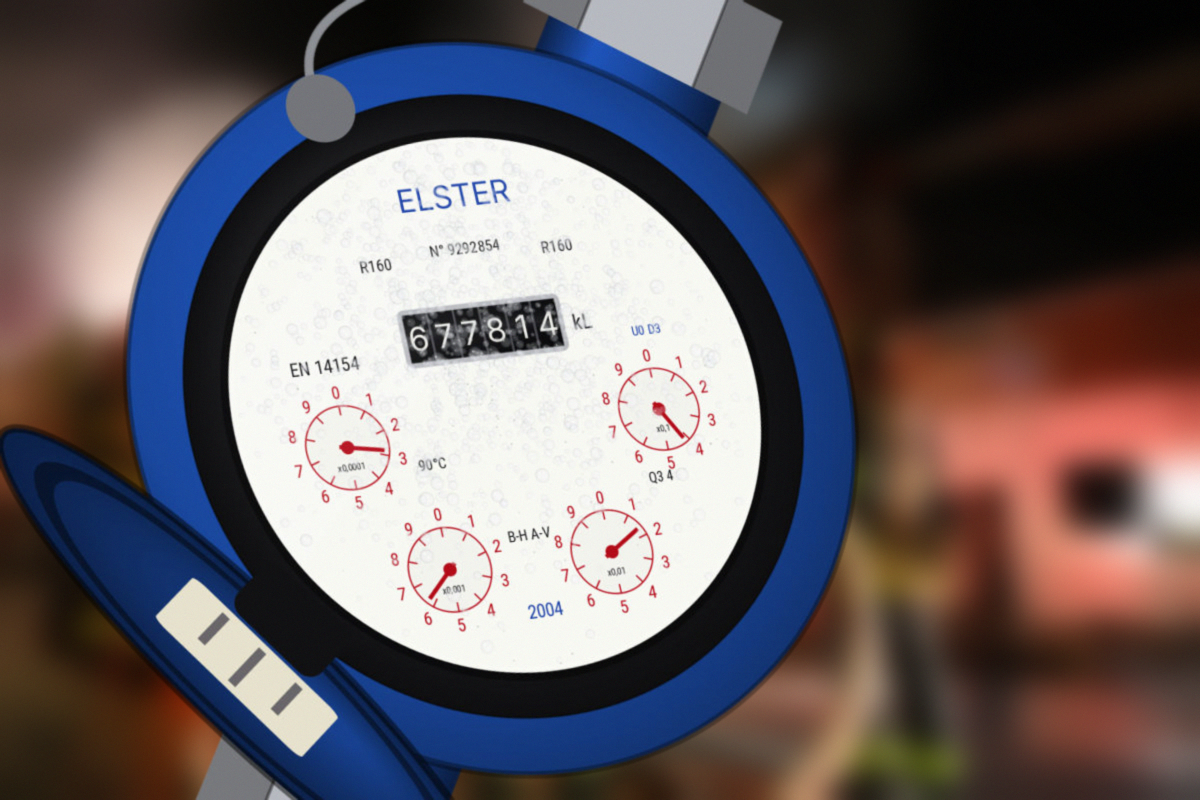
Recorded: value=677814.4162 unit=kL
